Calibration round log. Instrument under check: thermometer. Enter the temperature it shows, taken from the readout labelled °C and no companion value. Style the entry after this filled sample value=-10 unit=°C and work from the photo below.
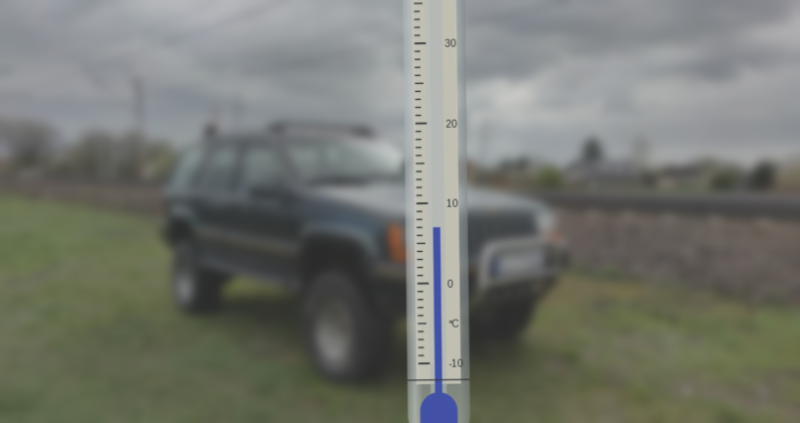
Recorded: value=7 unit=°C
